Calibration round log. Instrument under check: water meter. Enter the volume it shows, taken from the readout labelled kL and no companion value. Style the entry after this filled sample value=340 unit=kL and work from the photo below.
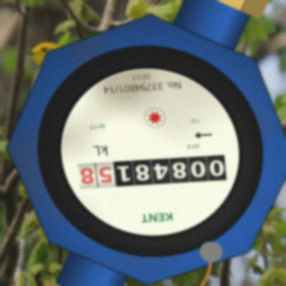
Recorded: value=8481.58 unit=kL
